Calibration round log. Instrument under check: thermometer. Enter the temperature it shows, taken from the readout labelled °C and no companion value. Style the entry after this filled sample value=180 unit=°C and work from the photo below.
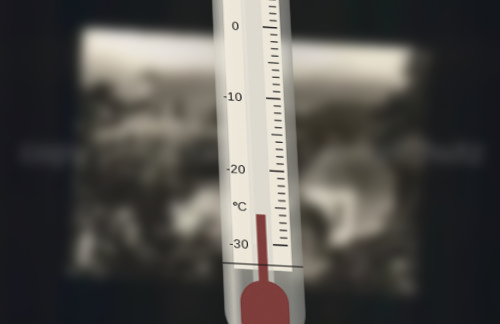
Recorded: value=-26 unit=°C
